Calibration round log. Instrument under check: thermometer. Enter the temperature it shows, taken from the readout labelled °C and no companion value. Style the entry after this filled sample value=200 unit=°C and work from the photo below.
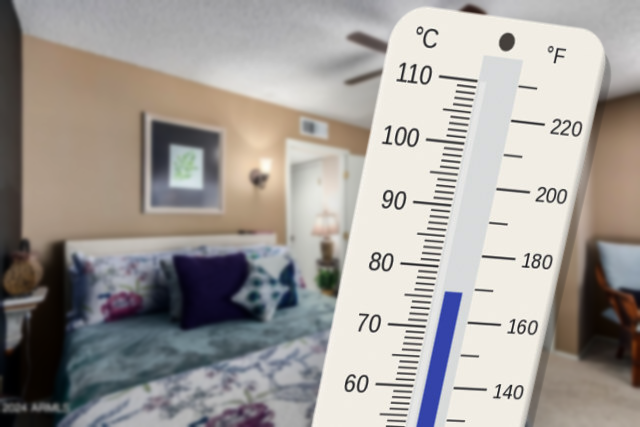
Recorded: value=76 unit=°C
